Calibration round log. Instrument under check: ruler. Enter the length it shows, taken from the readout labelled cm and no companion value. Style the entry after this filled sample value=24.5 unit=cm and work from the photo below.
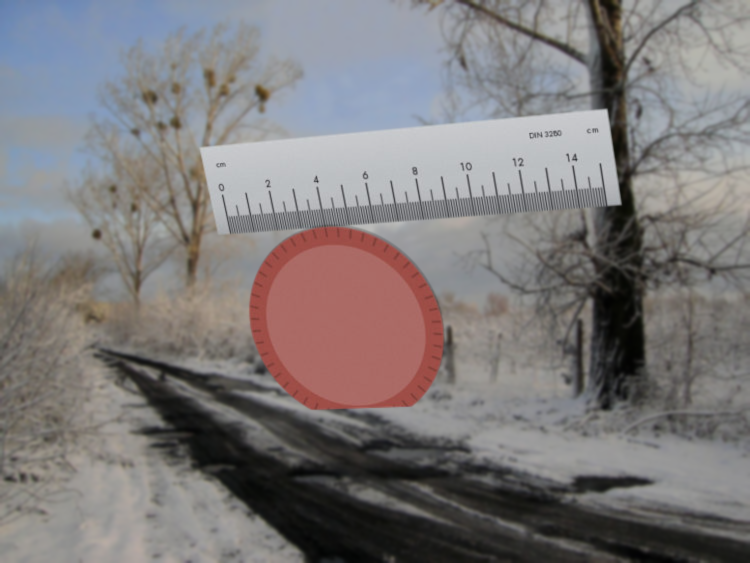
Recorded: value=8 unit=cm
